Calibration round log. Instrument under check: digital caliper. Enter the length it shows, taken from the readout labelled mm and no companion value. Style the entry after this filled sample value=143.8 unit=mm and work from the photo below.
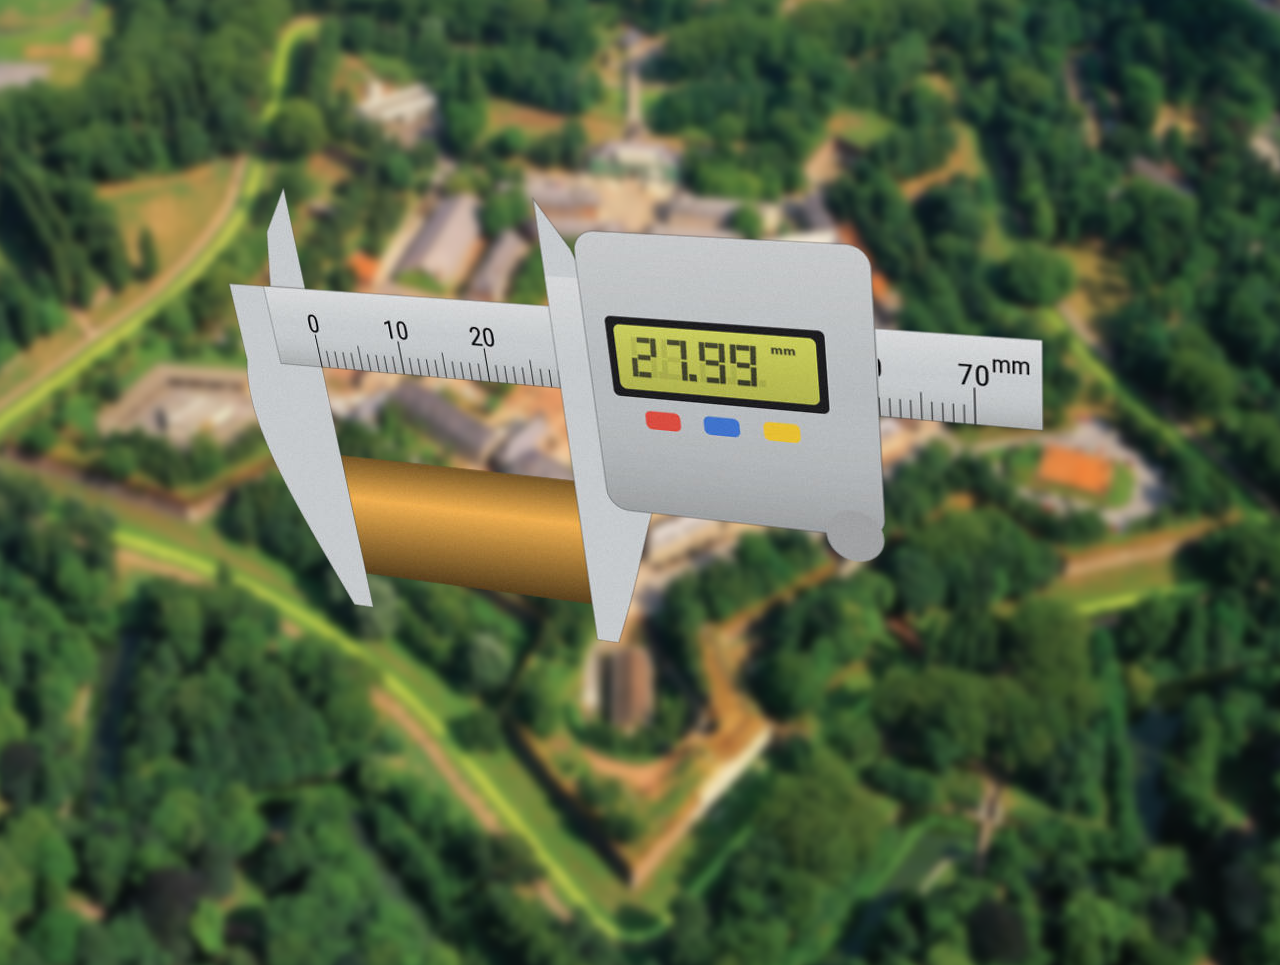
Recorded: value=27.99 unit=mm
